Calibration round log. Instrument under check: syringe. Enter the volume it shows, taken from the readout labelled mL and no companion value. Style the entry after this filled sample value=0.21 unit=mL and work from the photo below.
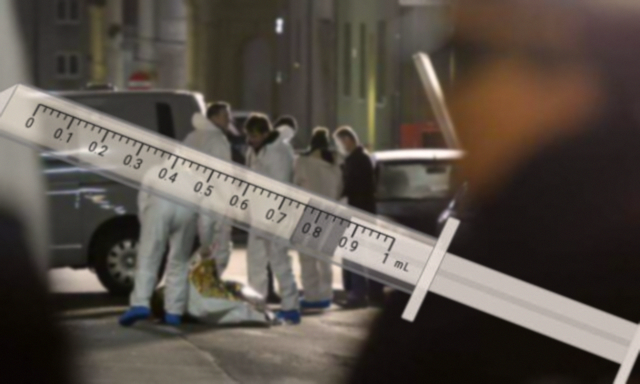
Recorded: value=0.76 unit=mL
